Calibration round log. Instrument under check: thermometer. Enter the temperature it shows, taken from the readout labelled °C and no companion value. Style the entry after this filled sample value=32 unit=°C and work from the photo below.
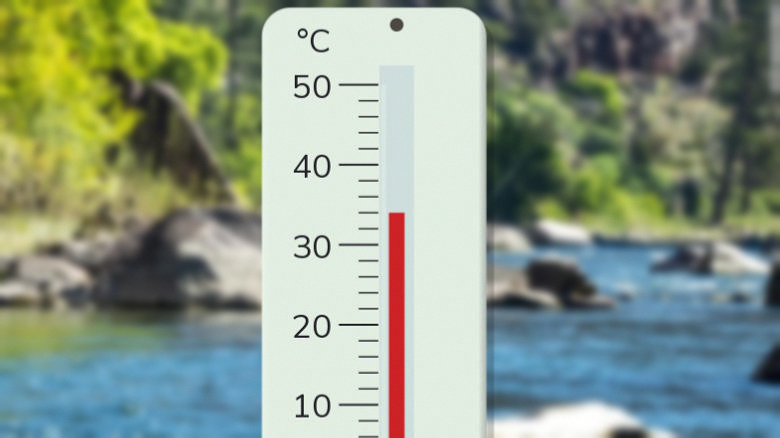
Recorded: value=34 unit=°C
